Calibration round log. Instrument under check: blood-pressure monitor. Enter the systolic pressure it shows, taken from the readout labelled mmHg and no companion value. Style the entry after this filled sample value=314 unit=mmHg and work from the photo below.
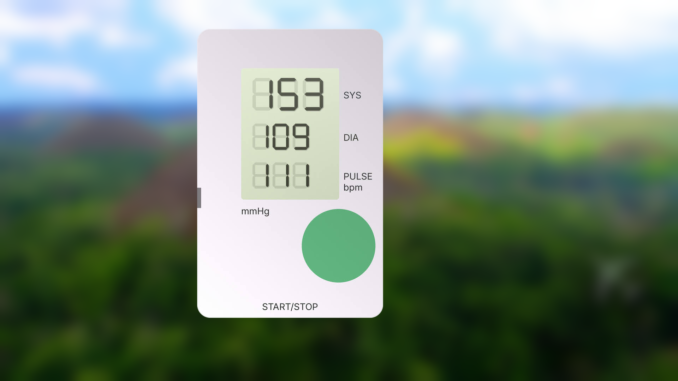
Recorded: value=153 unit=mmHg
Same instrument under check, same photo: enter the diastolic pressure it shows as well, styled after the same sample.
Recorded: value=109 unit=mmHg
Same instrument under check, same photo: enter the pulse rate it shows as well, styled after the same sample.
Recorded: value=111 unit=bpm
